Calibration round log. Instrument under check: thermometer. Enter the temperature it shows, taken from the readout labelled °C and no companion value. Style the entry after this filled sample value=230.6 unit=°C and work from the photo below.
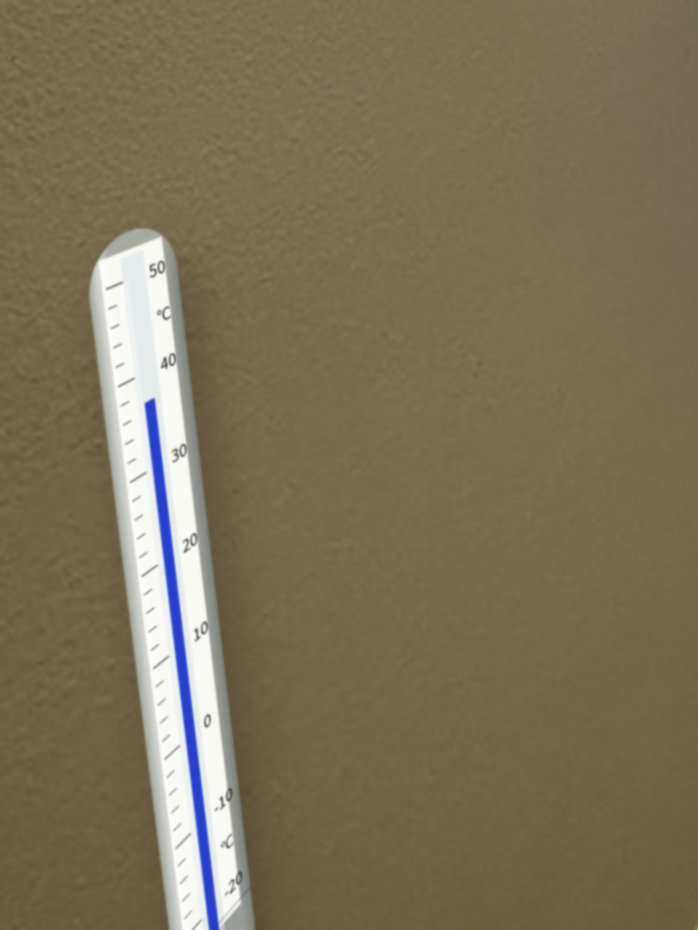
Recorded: value=37 unit=°C
